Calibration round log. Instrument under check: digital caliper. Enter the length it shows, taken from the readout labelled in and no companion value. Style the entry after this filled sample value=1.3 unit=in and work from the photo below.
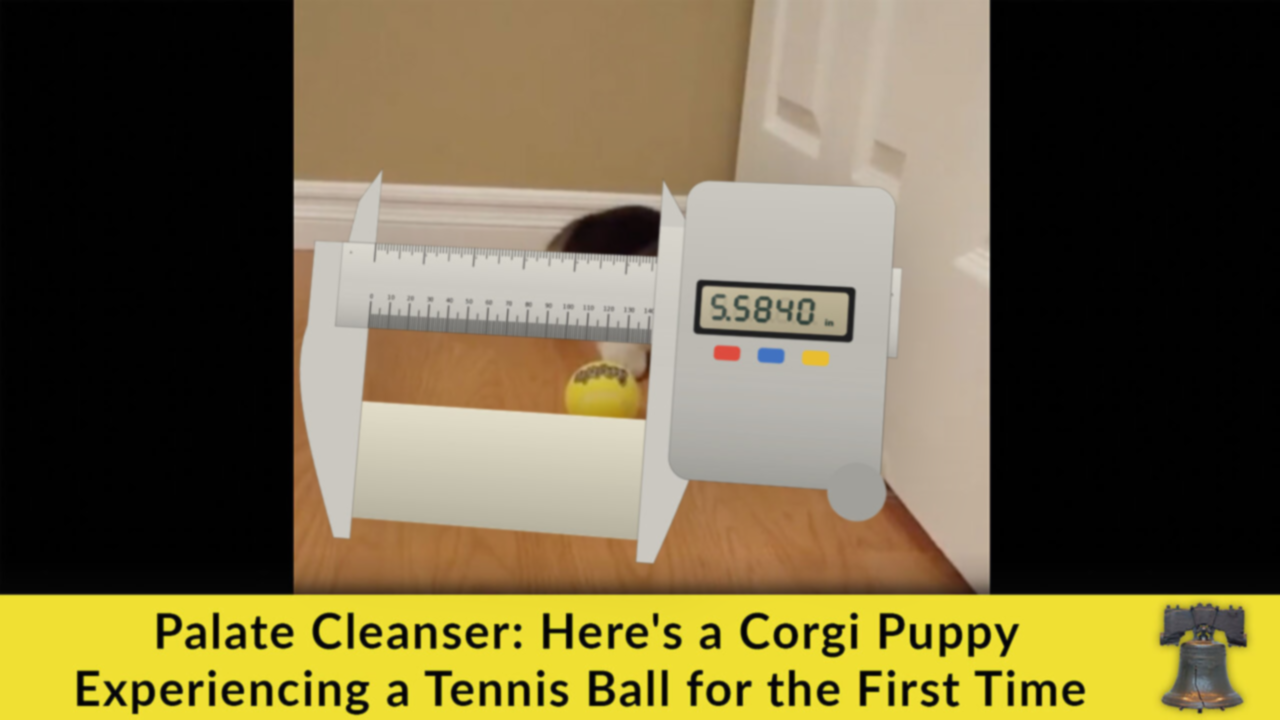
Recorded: value=5.5840 unit=in
